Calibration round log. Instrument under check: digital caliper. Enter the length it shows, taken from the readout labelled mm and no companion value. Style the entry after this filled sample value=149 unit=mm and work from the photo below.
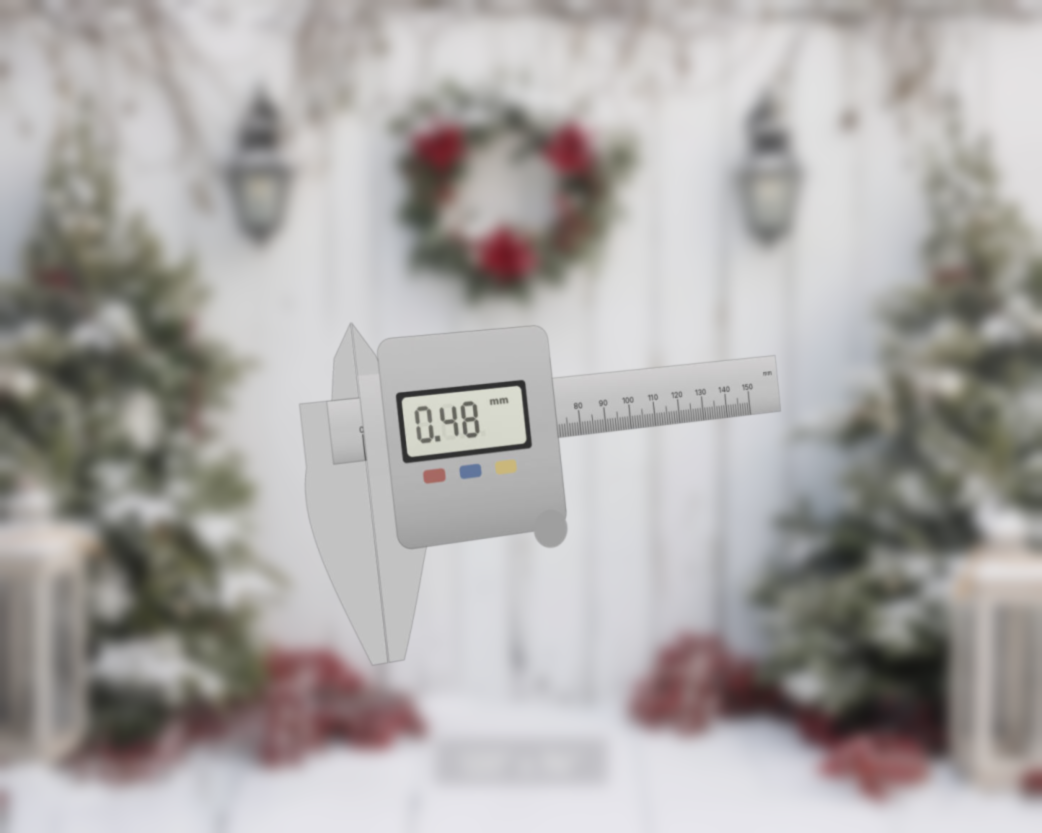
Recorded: value=0.48 unit=mm
